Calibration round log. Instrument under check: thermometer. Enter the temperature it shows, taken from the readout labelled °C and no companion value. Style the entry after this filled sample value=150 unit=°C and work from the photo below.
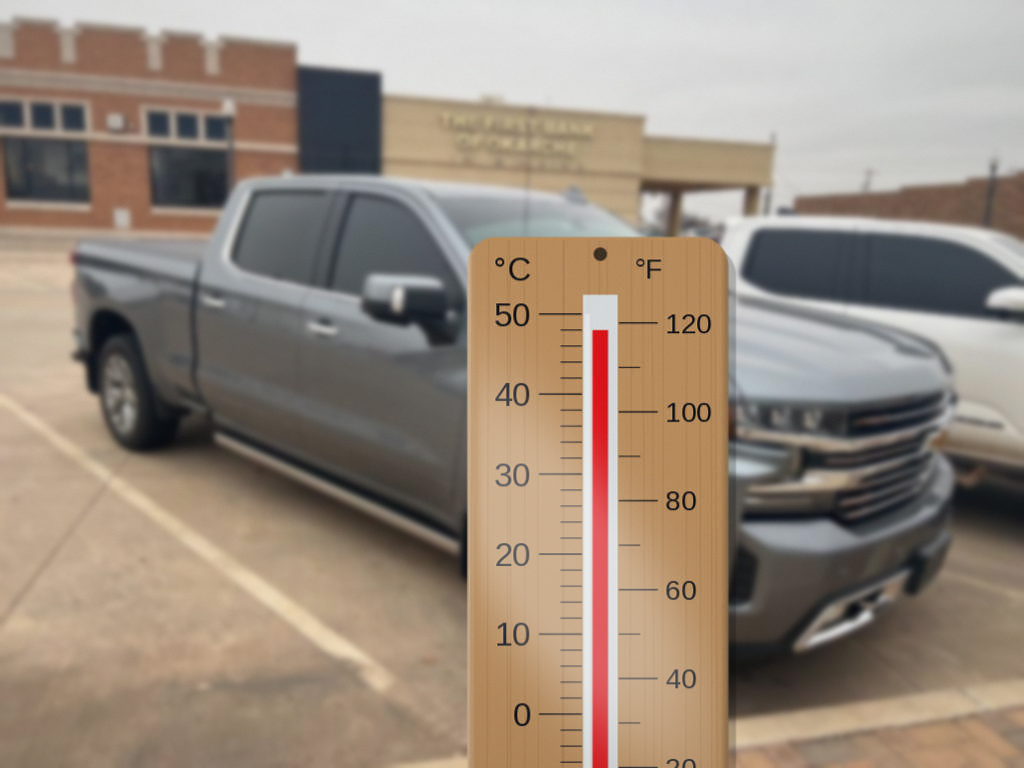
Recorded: value=48 unit=°C
